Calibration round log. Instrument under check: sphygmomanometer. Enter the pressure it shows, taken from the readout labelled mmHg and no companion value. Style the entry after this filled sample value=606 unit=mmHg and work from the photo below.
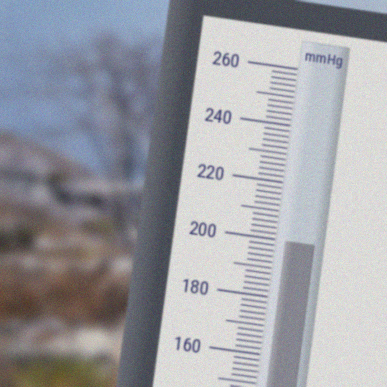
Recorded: value=200 unit=mmHg
